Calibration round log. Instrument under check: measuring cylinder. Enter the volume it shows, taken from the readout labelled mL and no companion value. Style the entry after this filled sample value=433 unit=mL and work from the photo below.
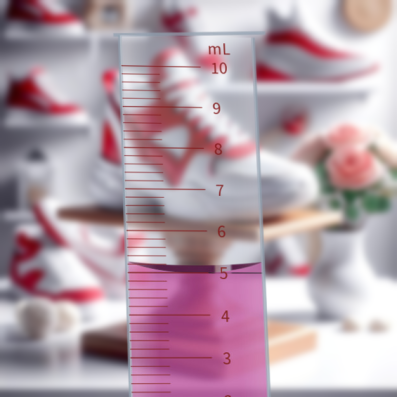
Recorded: value=5 unit=mL
